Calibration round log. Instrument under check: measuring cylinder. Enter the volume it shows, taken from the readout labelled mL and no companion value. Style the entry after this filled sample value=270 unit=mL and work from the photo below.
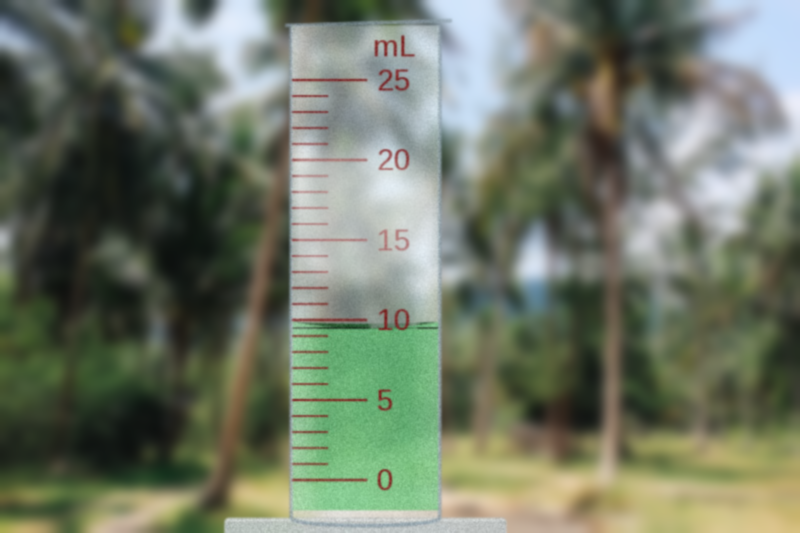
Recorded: value=9.5 unit=mL
